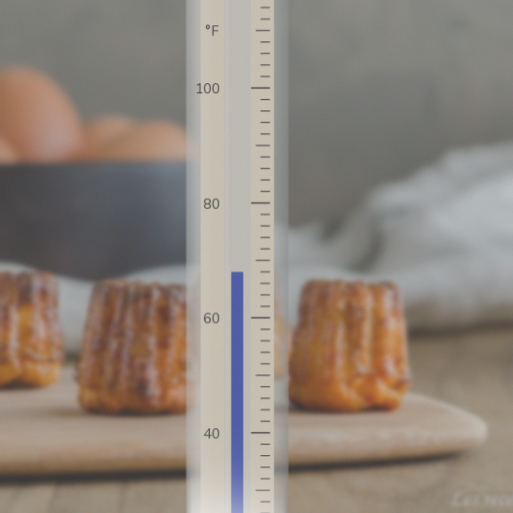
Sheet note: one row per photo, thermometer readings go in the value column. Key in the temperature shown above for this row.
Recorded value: 68 °F
